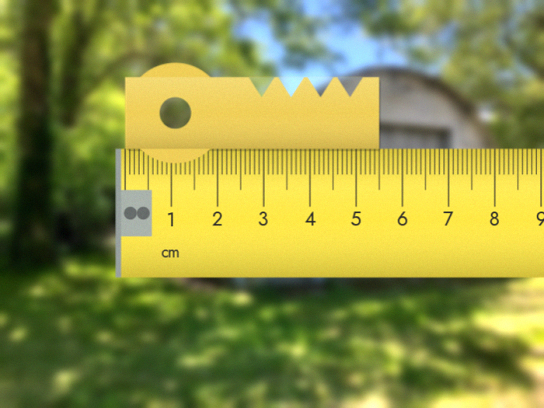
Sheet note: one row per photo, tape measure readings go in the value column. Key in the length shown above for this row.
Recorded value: 5.5 cm
